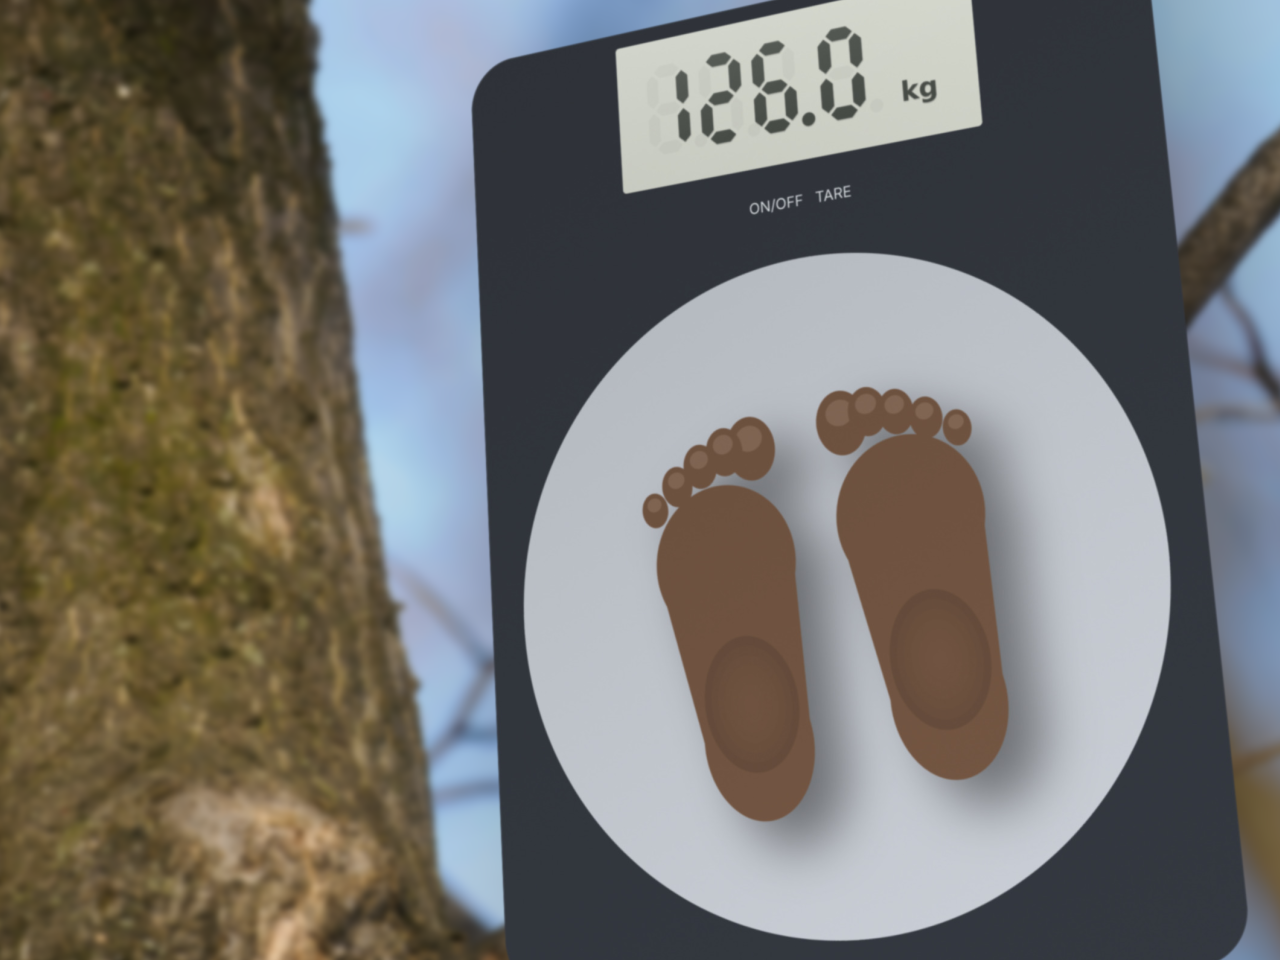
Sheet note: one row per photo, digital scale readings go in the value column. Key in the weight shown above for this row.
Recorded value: 126.0 kg
